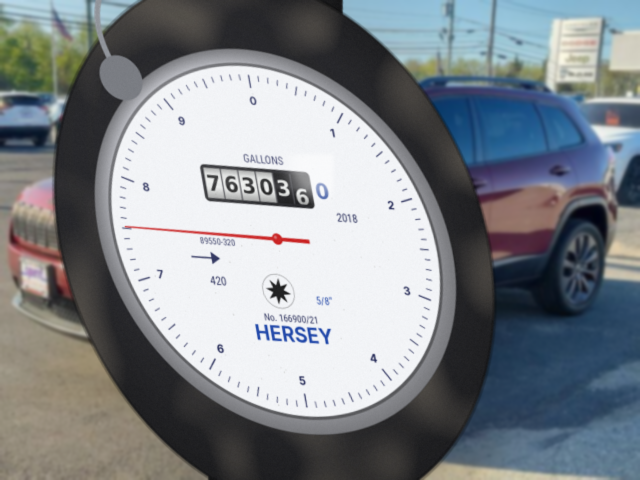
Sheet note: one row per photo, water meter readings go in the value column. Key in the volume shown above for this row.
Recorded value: 7630357.5 gal
